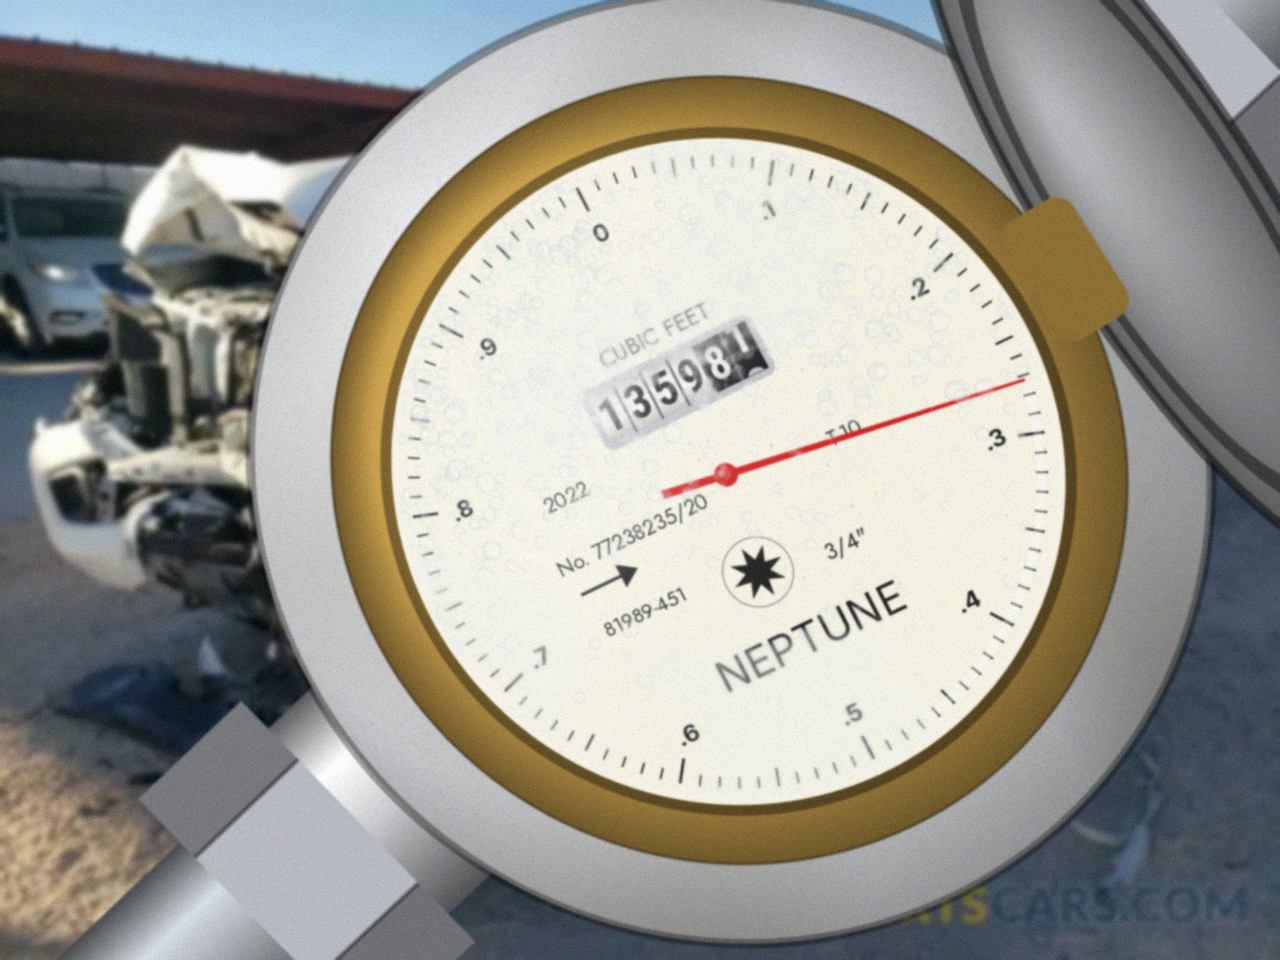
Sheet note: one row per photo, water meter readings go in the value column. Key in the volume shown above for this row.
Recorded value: 135981.27 ft³
